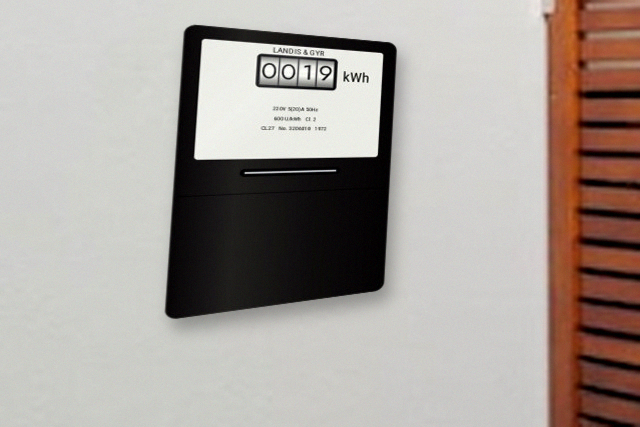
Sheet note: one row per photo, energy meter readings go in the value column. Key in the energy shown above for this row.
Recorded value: 19 kWh
